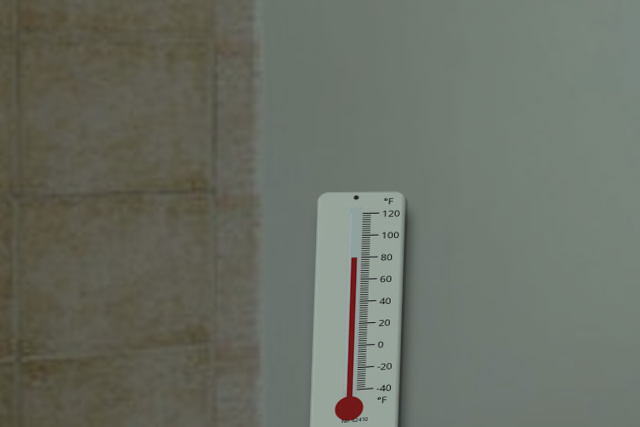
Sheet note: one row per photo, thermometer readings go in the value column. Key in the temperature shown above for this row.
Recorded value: 80 °F
